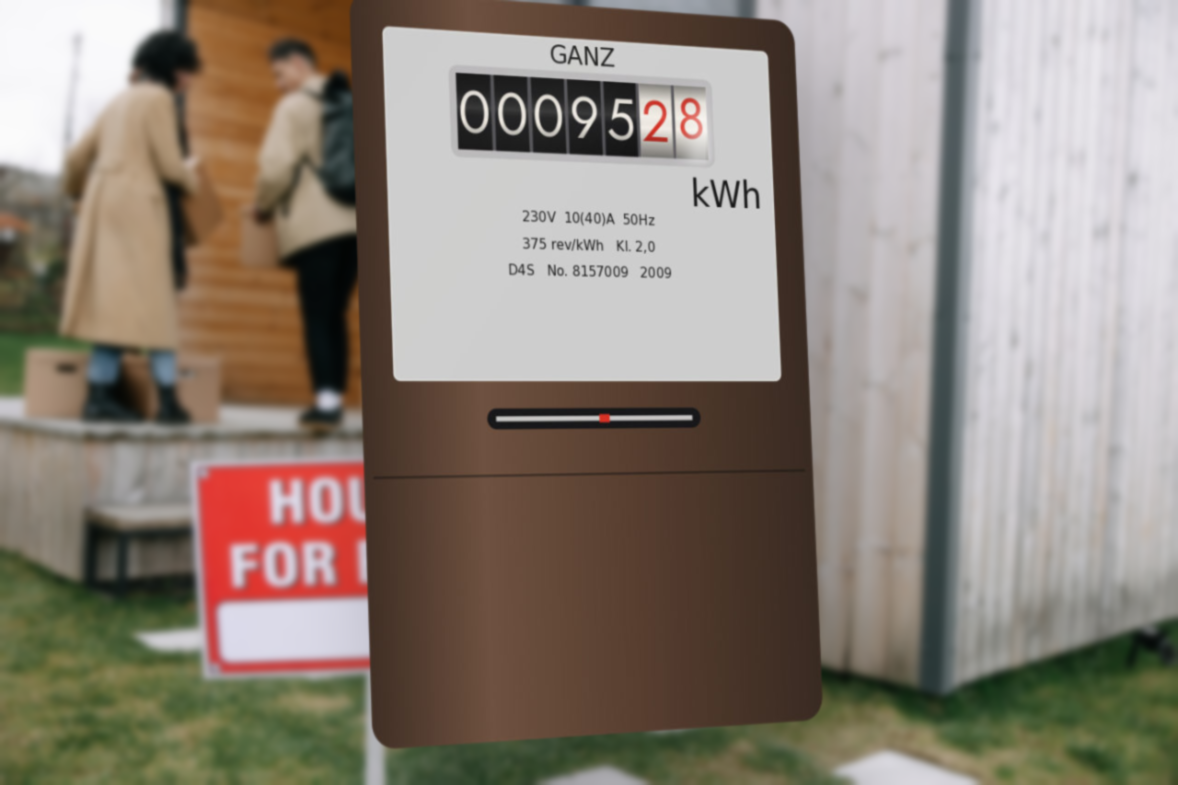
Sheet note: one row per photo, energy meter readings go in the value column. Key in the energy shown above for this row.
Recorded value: 95.28 kWh
